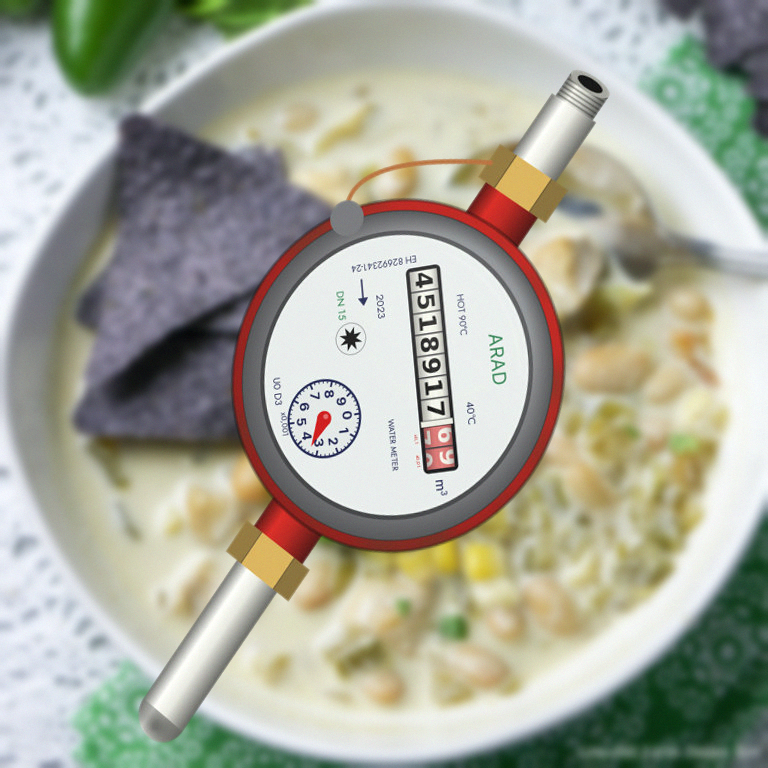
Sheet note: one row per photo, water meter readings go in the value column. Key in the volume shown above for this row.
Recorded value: 4518917.693 m³
